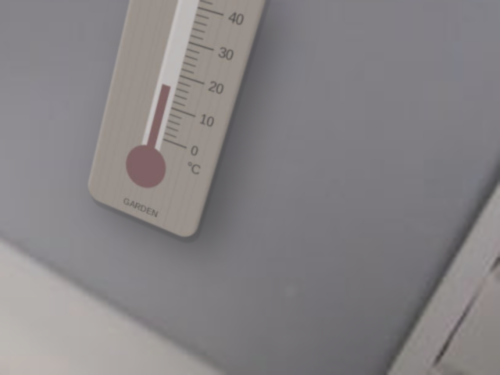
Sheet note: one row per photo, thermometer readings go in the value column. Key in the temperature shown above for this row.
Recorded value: 16 °C
